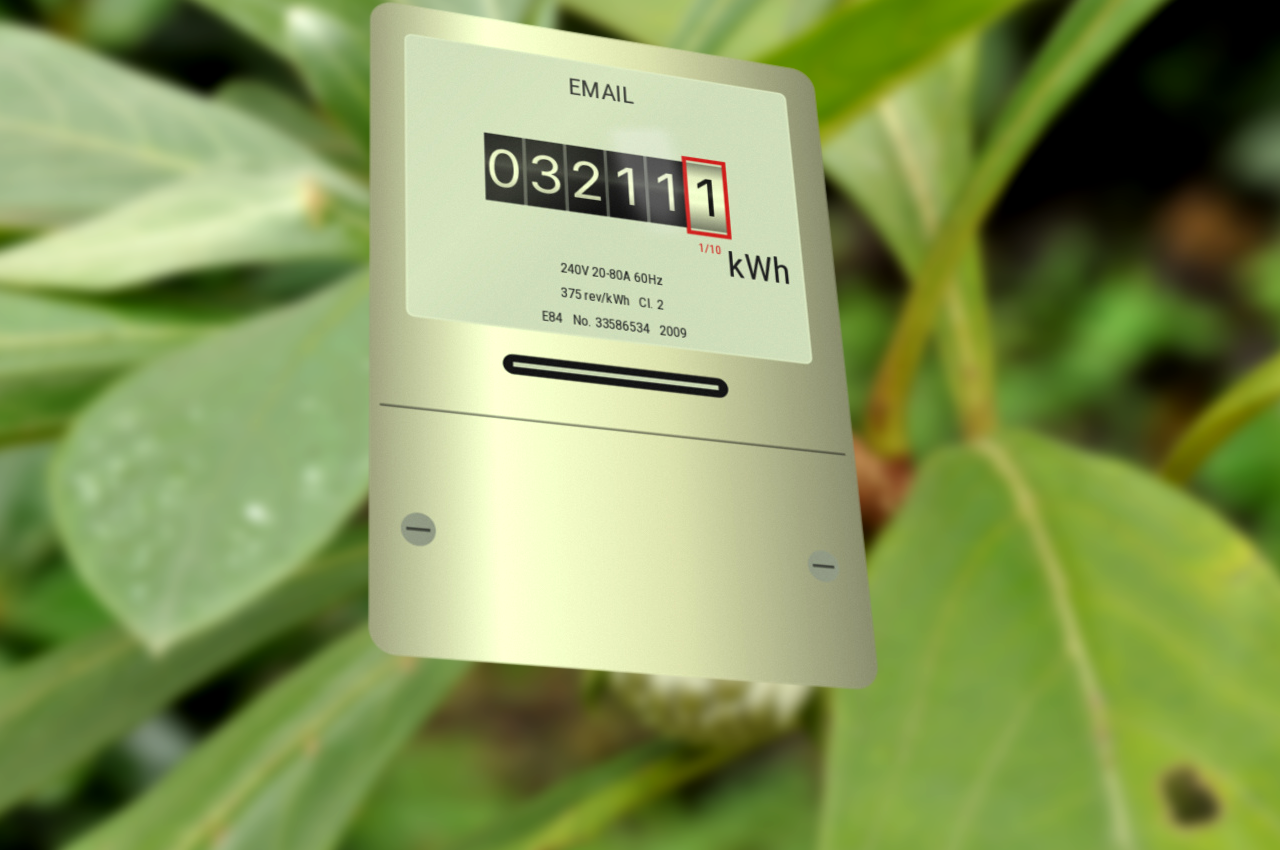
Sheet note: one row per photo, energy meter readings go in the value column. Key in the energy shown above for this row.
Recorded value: 3211.1 kWh
